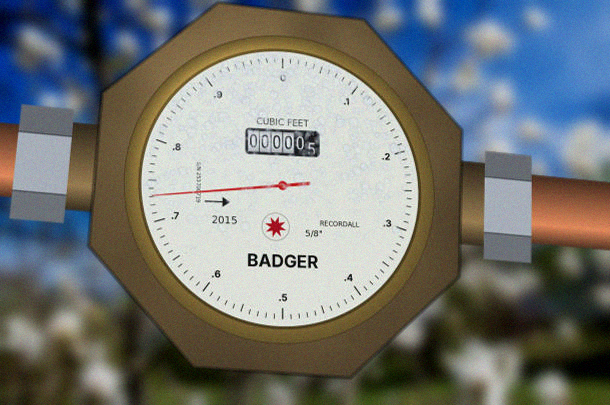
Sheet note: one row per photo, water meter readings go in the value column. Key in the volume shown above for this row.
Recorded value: 4.73 ft³
